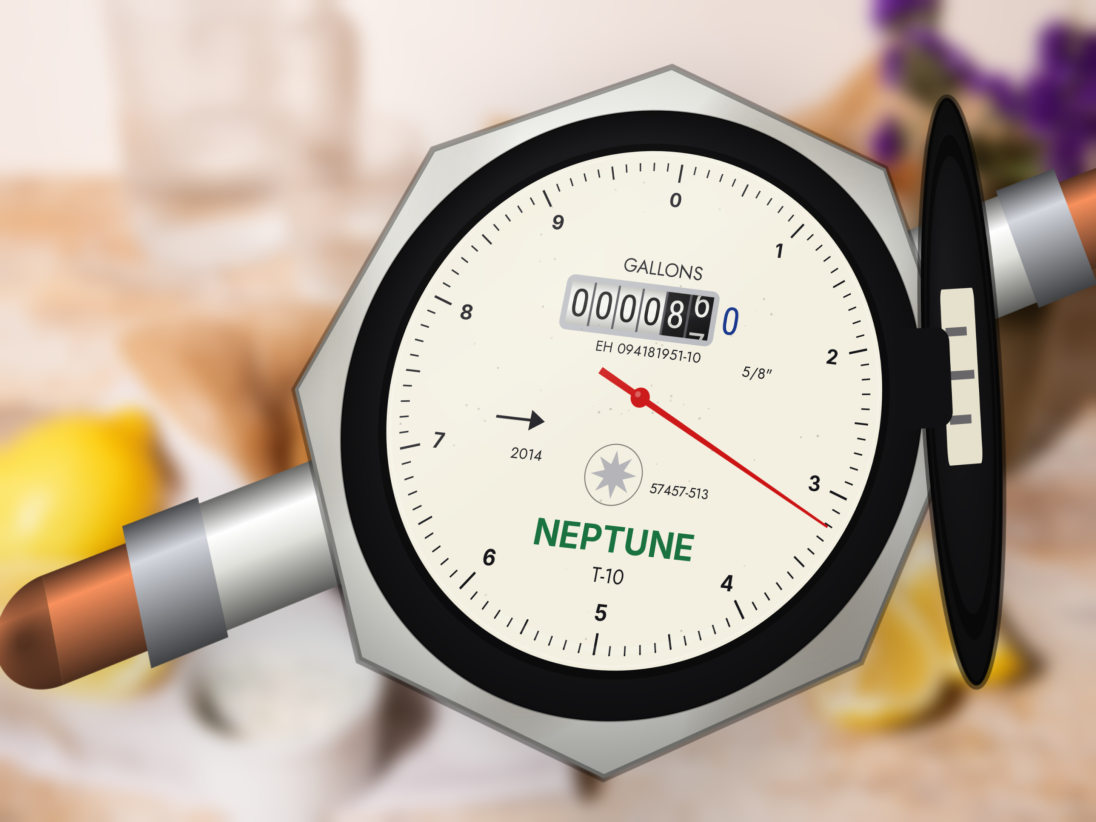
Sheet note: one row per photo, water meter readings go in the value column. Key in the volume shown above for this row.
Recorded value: 863.2 gal
